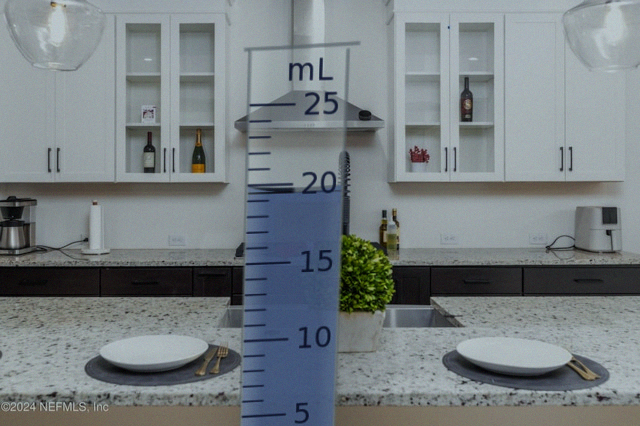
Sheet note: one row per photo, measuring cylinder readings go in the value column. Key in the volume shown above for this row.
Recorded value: 19.5 mL
